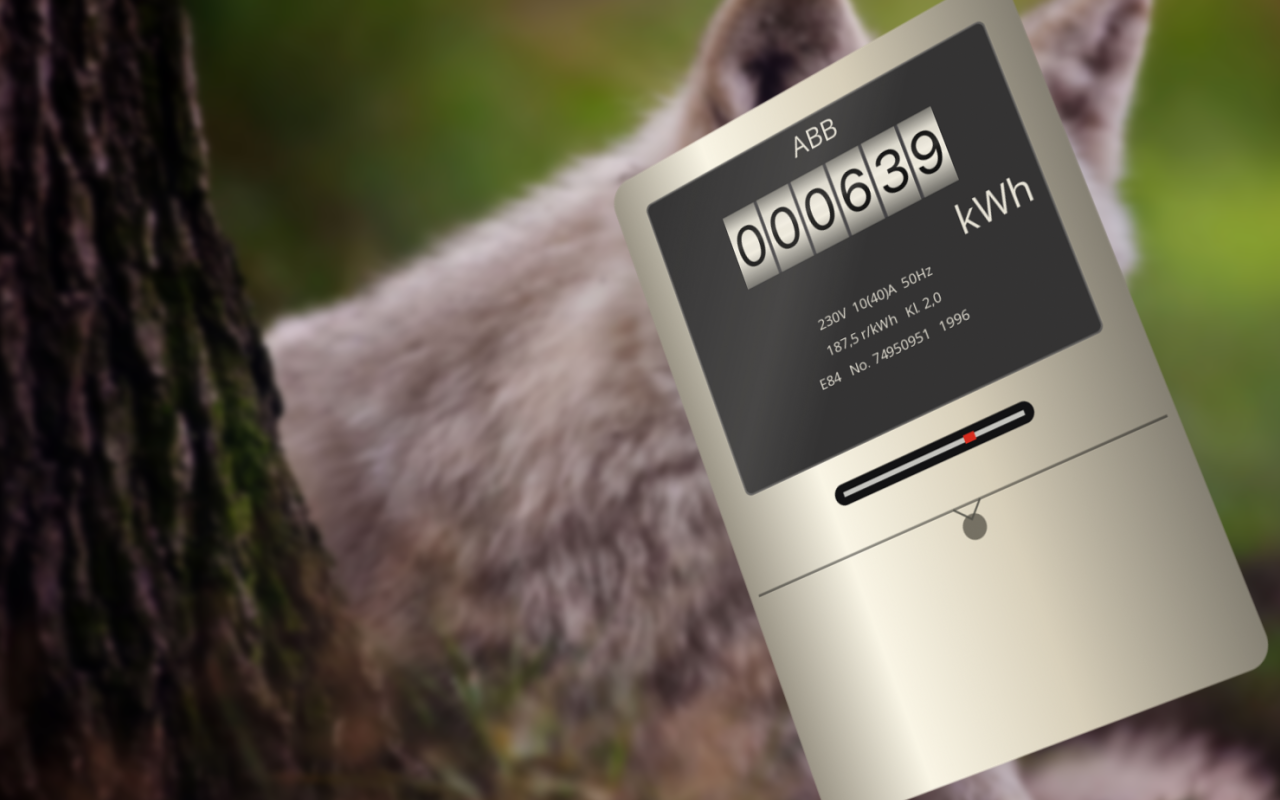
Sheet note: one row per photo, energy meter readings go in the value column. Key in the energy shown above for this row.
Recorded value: 639 kWh
